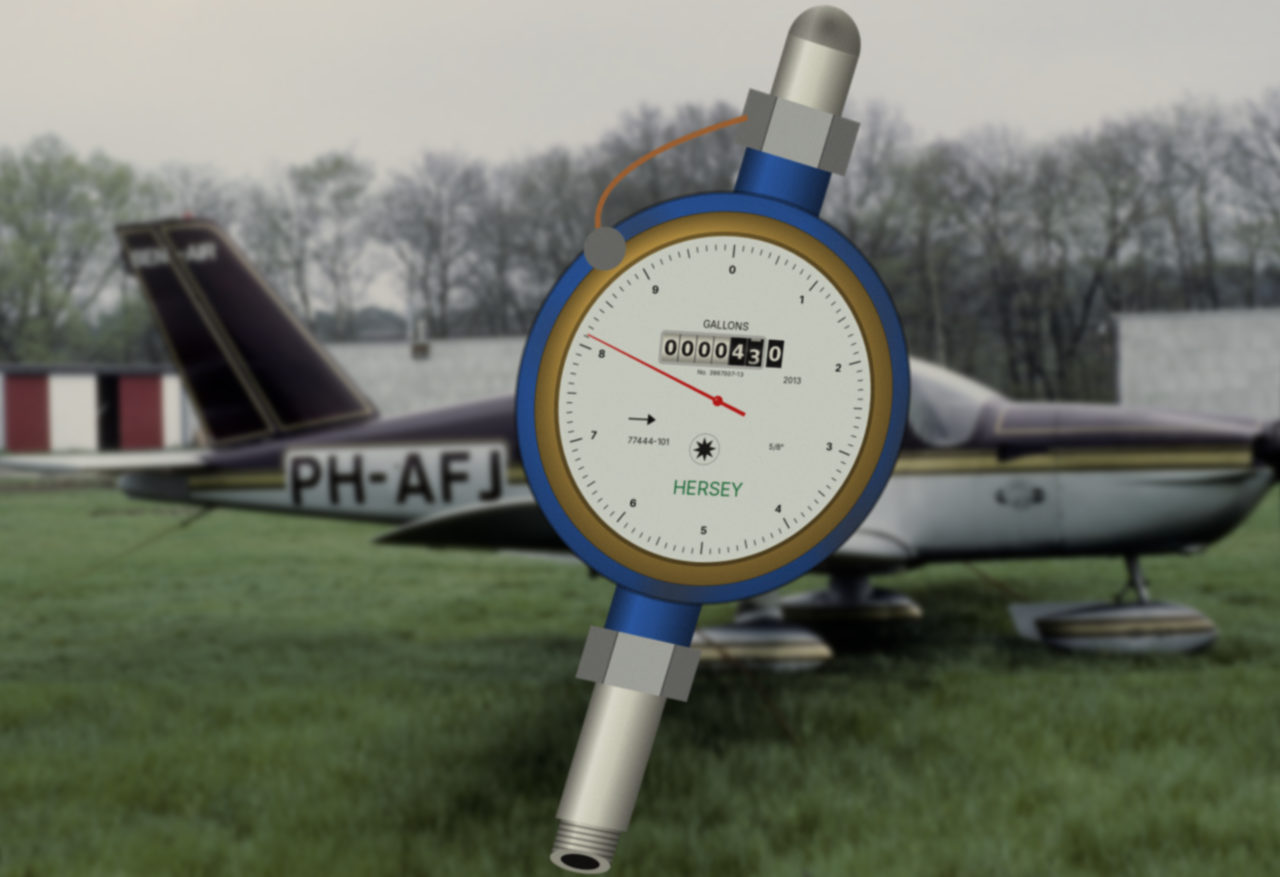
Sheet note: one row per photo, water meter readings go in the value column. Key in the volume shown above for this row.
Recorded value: 428.1 gal
